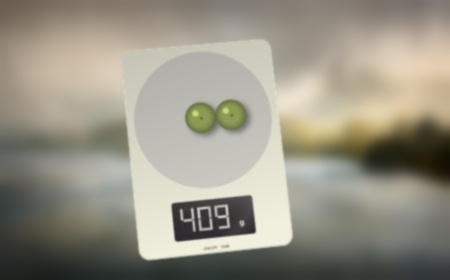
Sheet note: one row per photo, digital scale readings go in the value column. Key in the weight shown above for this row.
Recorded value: 409 g
